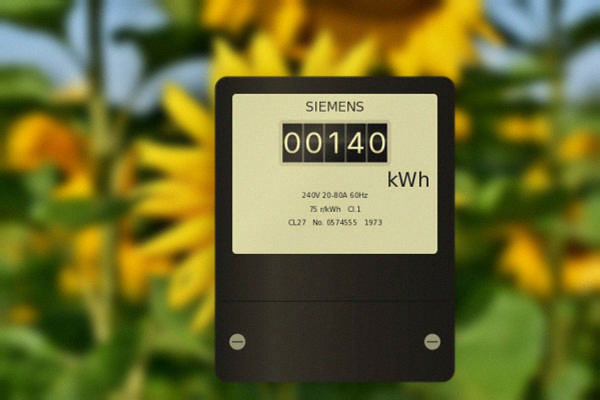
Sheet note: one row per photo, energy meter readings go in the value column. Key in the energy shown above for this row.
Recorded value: 140 kWh
